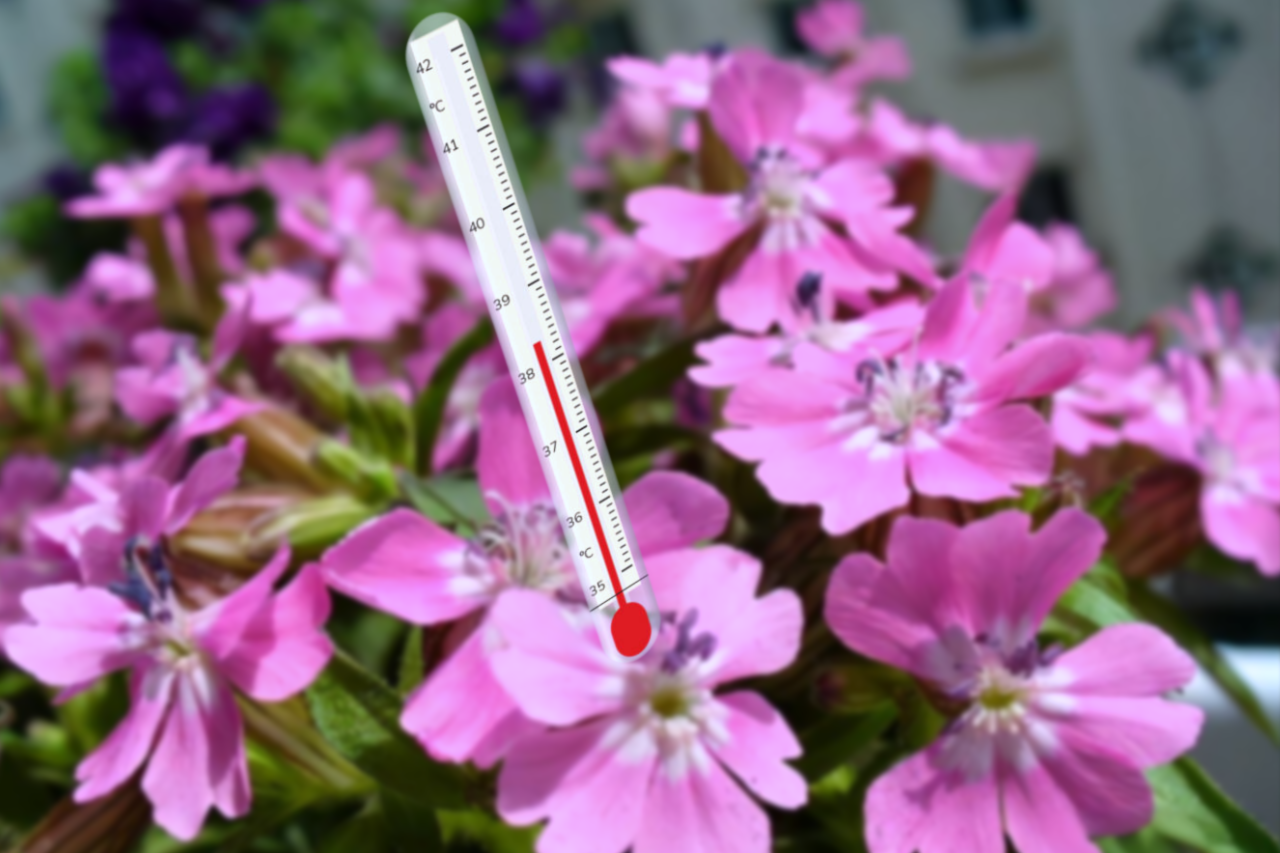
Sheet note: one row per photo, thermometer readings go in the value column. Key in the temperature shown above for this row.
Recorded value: 38.3 °C
